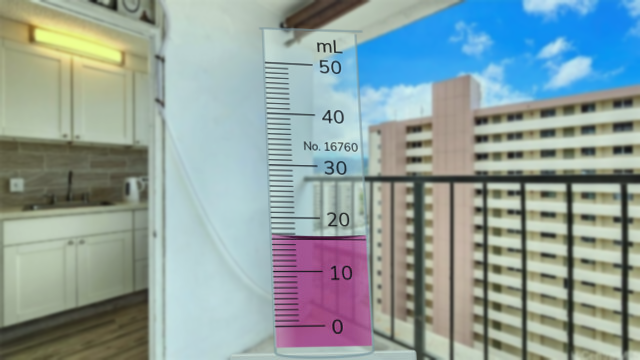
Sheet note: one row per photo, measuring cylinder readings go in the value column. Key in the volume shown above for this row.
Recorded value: 16 mL
